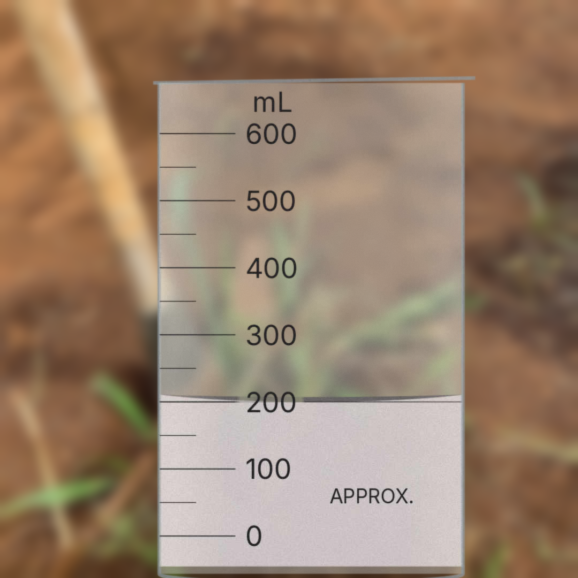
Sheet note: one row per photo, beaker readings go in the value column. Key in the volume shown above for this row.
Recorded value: 200 mL
